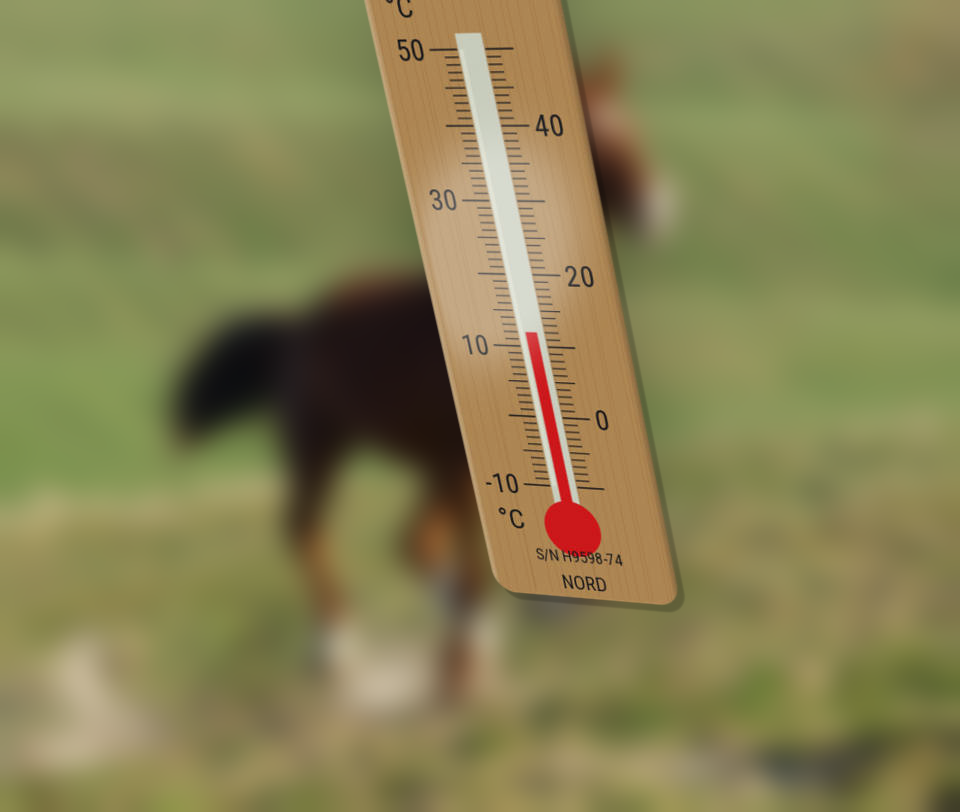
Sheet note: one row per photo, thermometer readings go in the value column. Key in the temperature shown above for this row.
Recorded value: 12 °C
